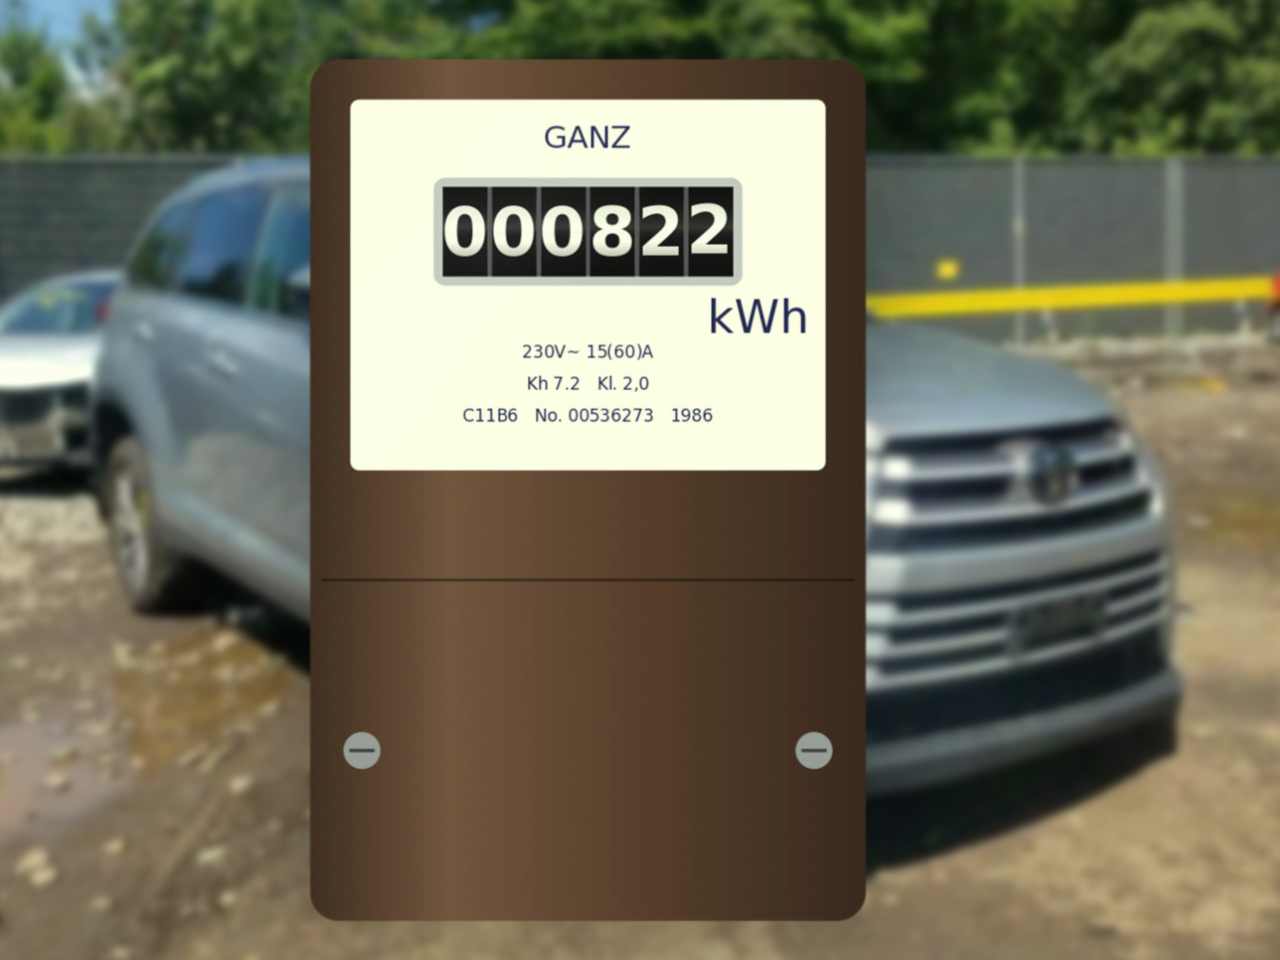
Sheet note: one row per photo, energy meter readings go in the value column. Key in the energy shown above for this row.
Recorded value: 822 kWh
